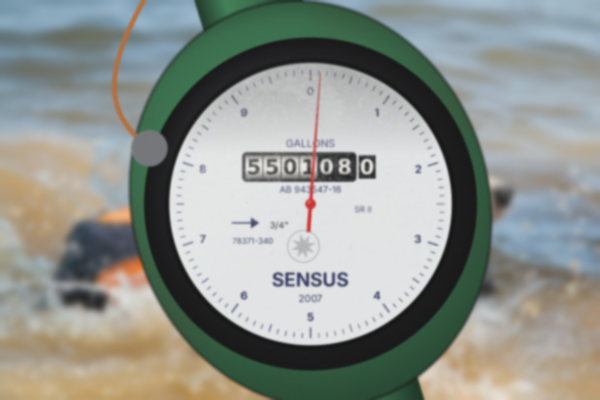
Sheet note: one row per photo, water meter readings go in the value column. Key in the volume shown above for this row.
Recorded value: 5501080.1 gal
